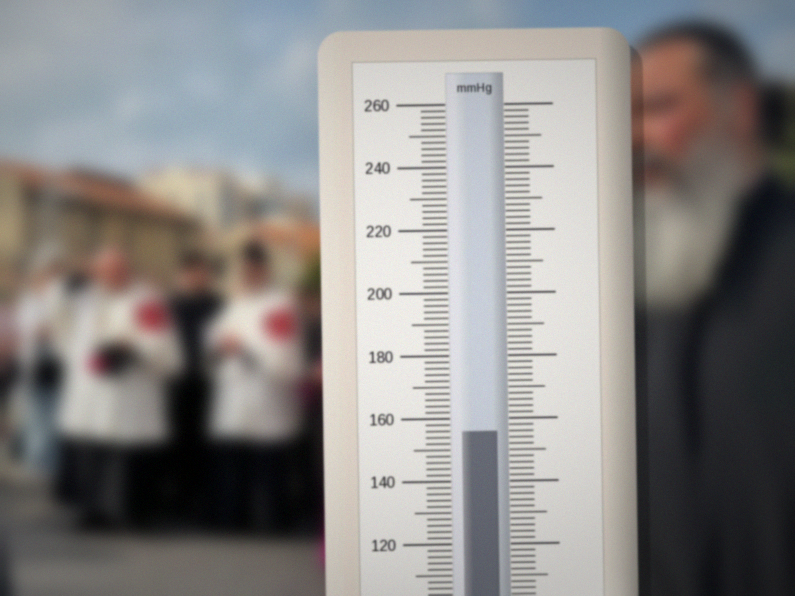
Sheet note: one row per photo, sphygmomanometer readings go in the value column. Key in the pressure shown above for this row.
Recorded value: 156 mmHg
